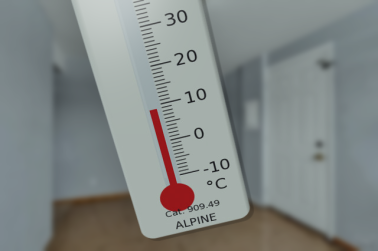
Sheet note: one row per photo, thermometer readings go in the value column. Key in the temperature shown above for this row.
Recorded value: 9 °C
